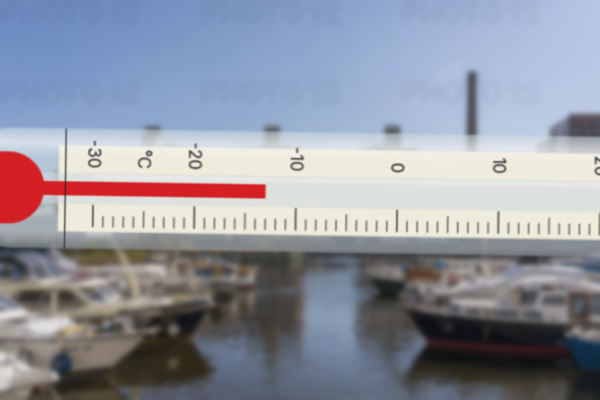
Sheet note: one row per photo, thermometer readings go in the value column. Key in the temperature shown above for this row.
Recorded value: -13 °C
